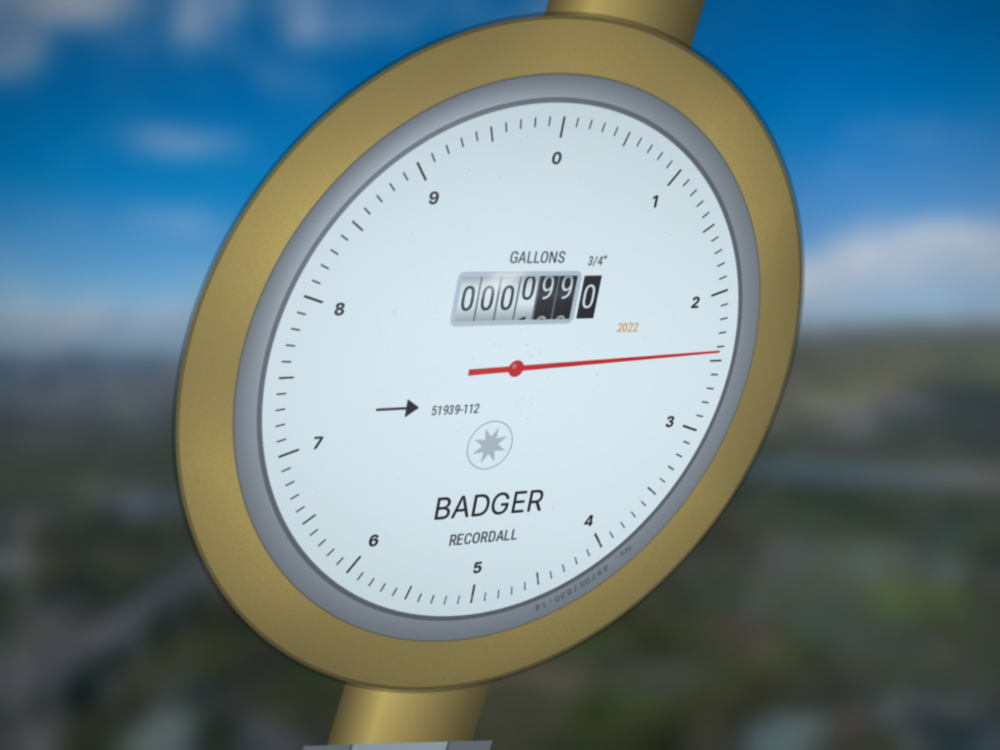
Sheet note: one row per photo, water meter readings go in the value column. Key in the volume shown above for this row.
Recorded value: 992.4 gal
